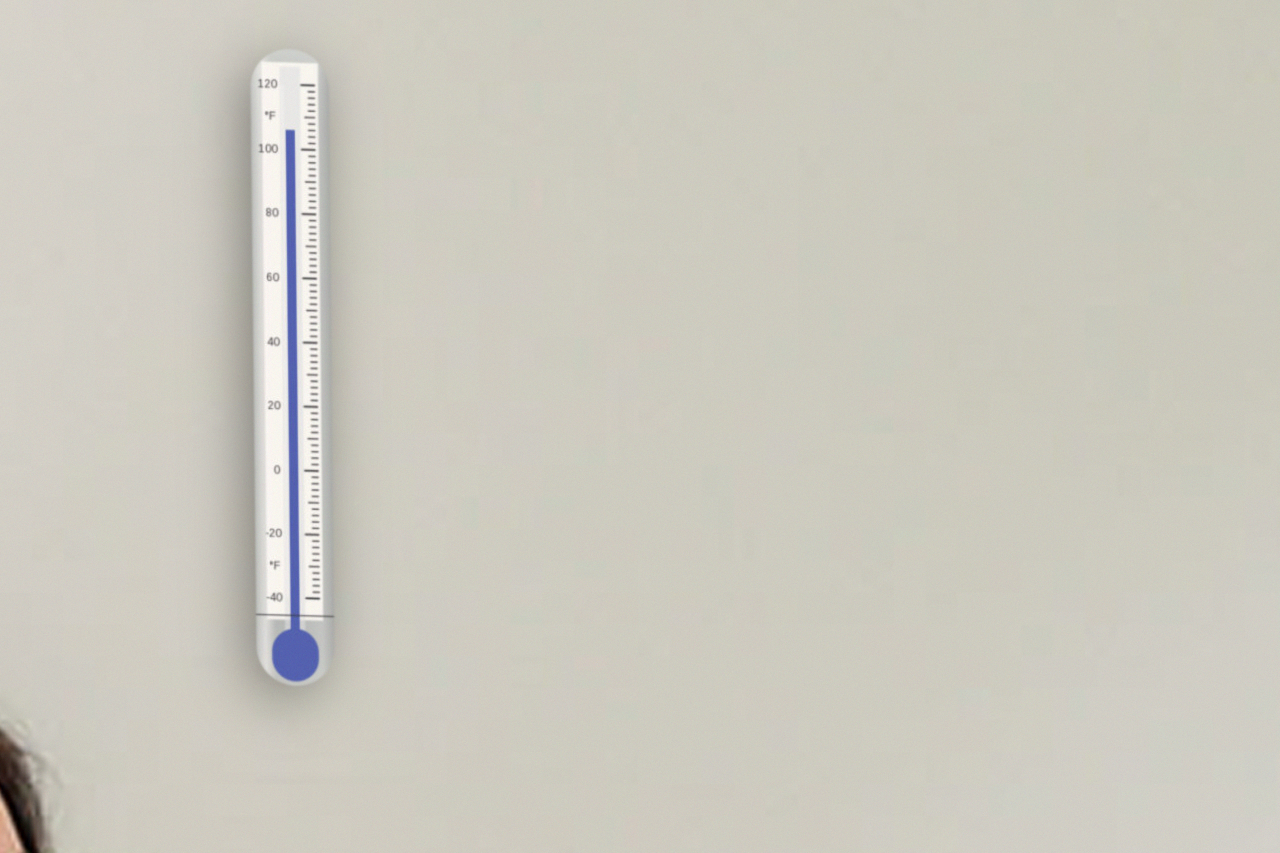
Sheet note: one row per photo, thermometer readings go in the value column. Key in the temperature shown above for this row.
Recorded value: 106 °F
